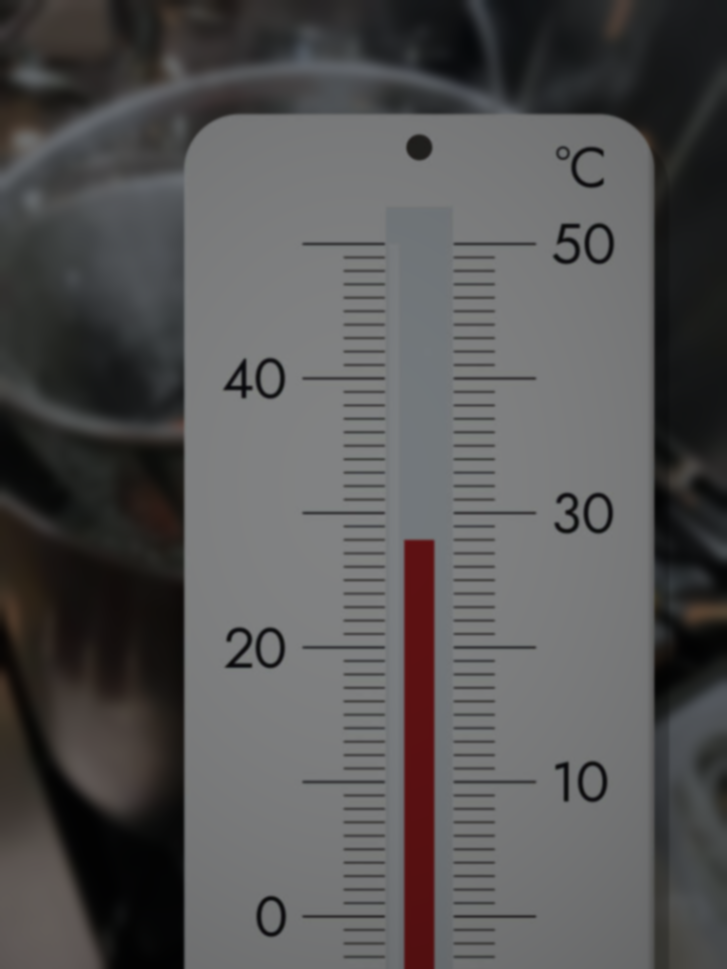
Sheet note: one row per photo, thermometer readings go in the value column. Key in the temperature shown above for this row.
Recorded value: 28 °C
